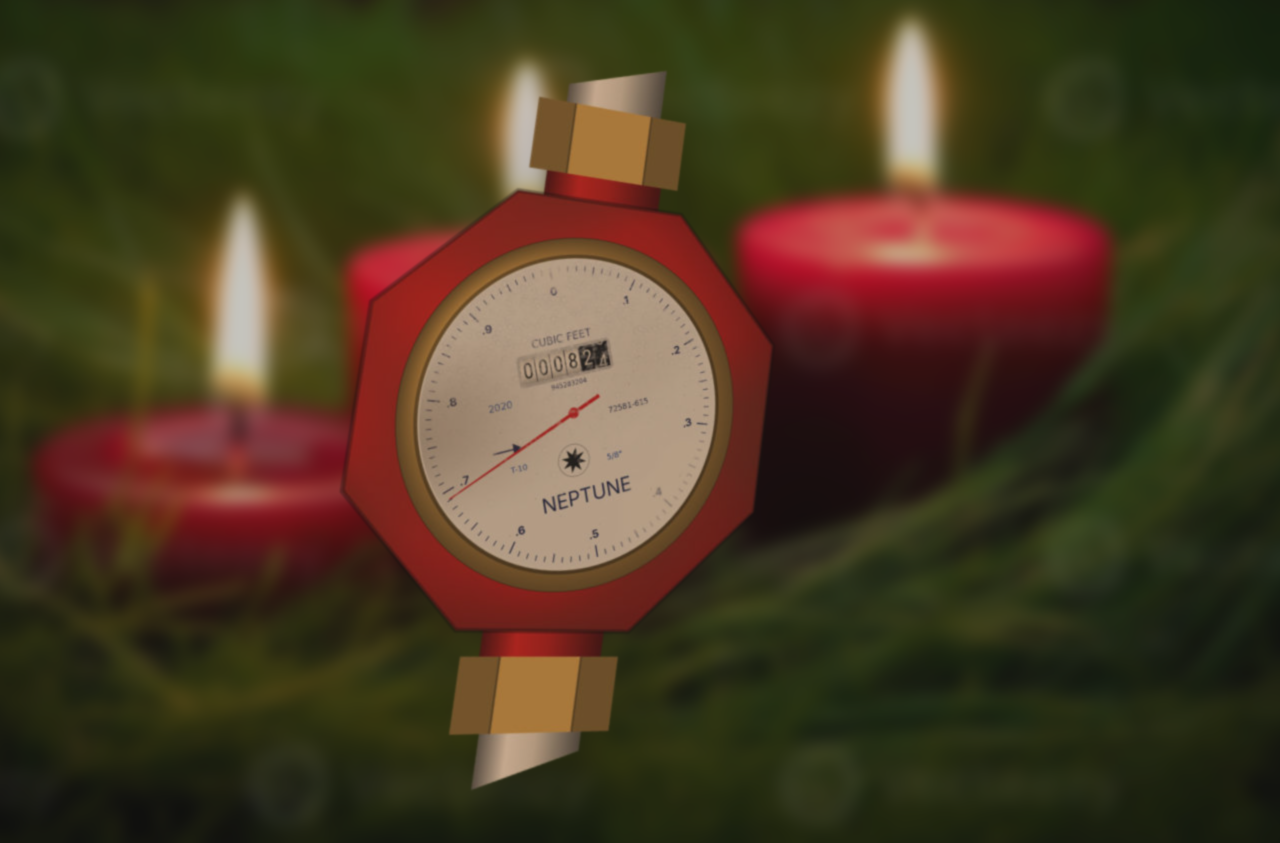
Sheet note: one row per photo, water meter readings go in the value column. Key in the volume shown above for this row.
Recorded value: 823.69 ft³
